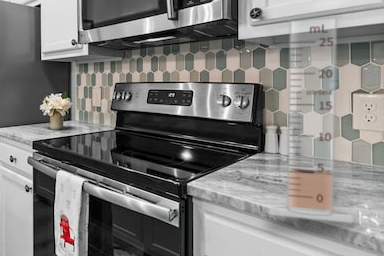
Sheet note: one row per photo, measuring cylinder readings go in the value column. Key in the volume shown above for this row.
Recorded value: 4 mL
